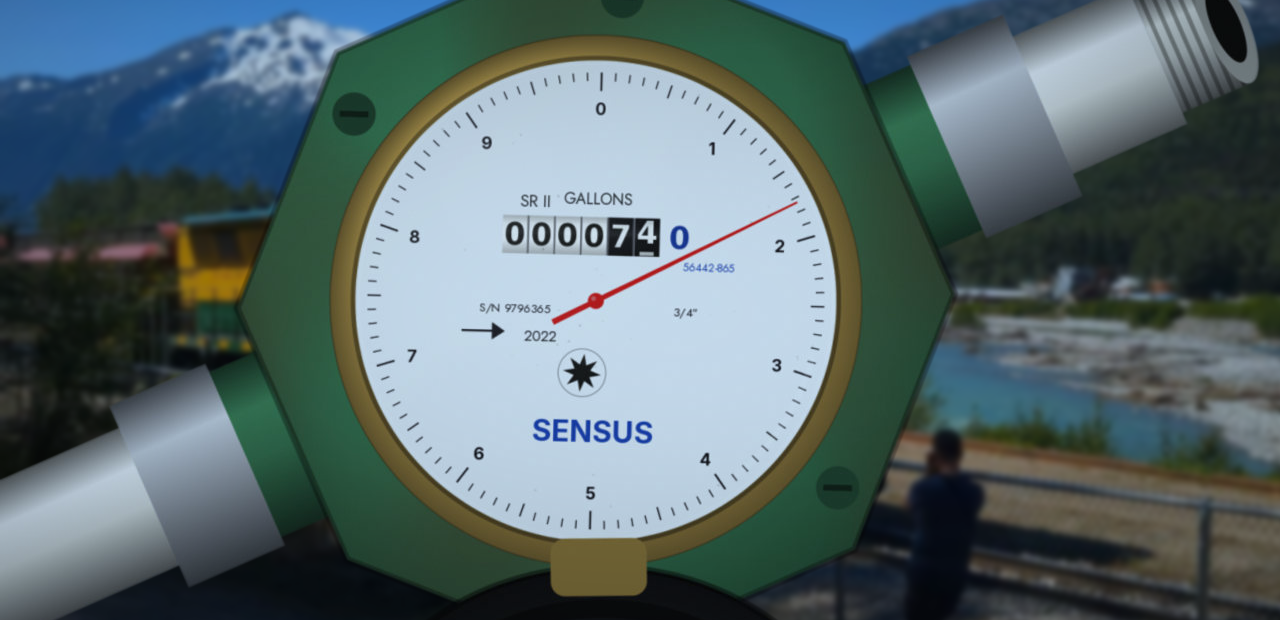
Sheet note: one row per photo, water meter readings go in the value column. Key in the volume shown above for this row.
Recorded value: 741.7 gal
